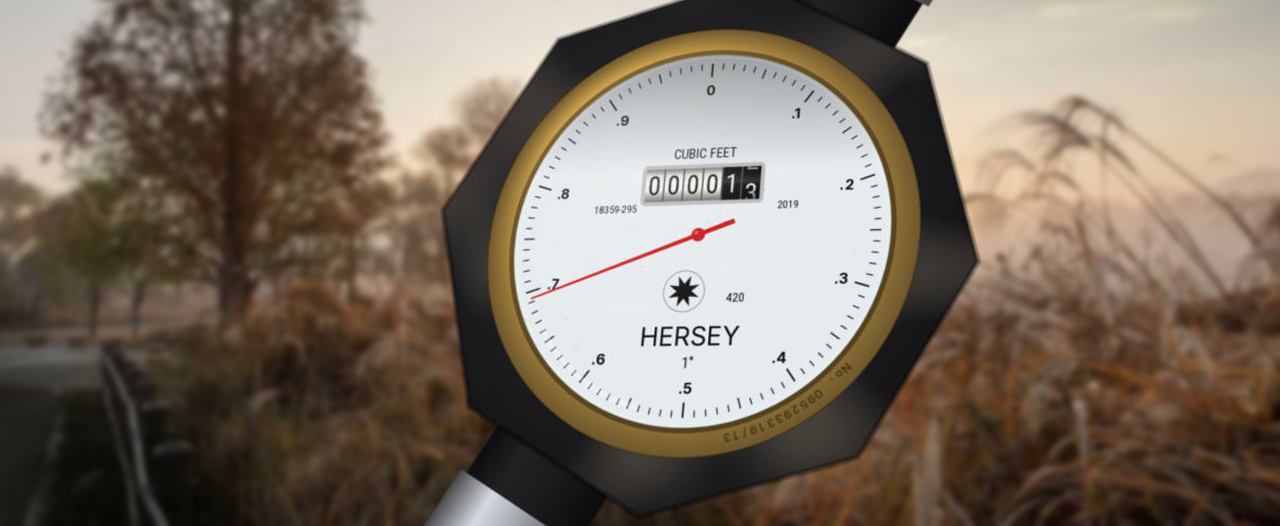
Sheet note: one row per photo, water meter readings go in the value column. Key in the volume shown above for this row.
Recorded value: 12.69 ft³
